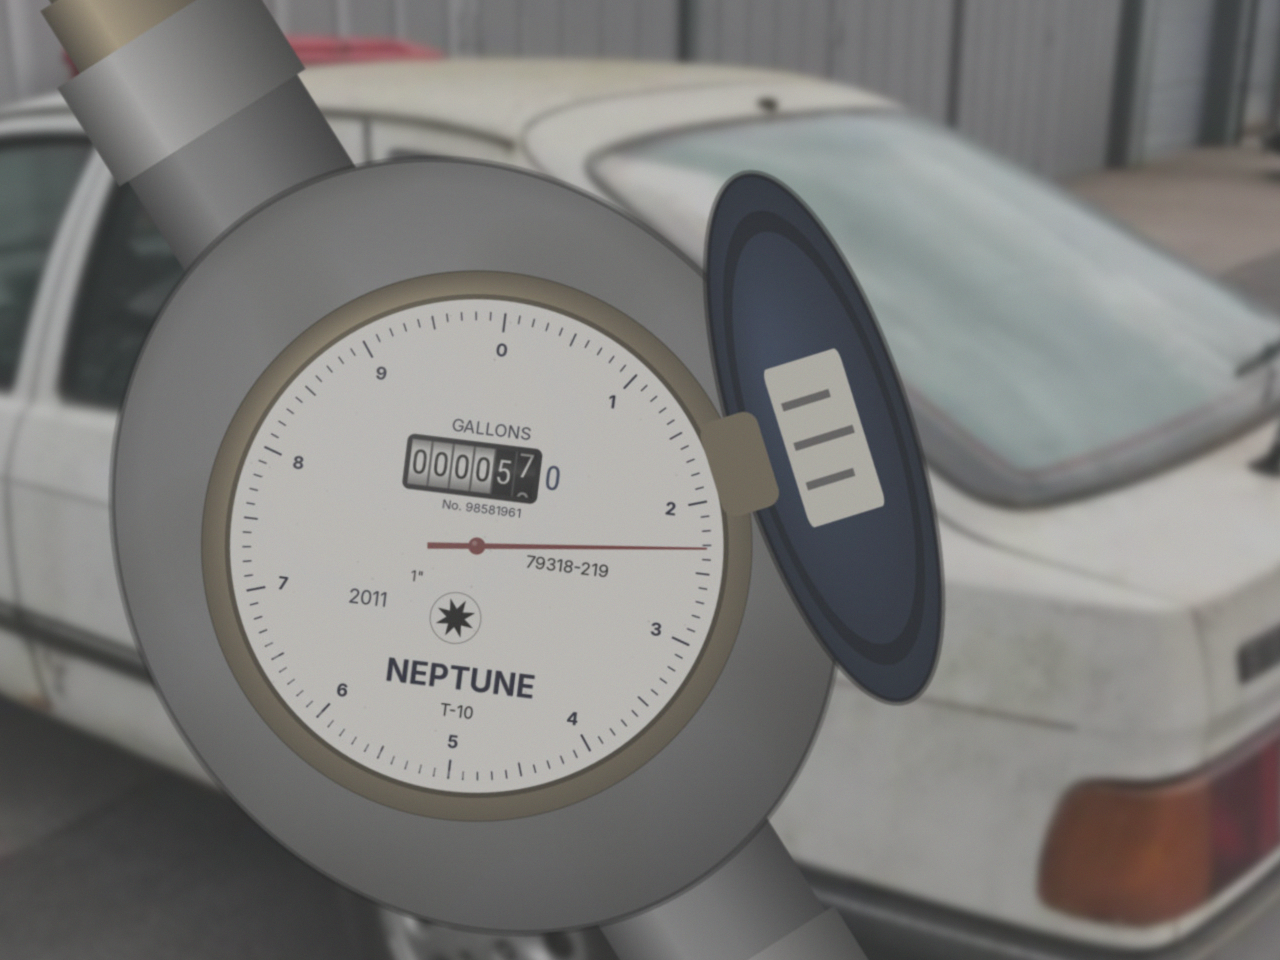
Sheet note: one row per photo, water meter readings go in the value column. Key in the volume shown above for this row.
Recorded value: 572.3 gal
